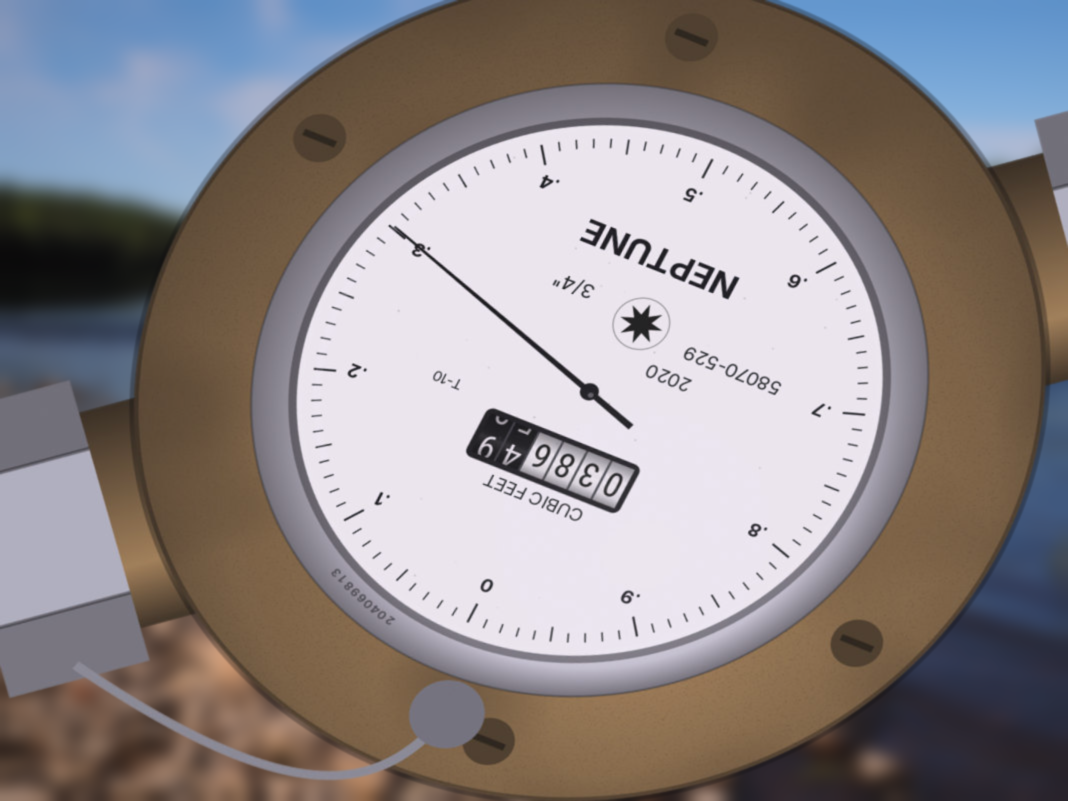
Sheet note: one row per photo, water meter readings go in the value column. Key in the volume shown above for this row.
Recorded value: 38649.30 ft³
